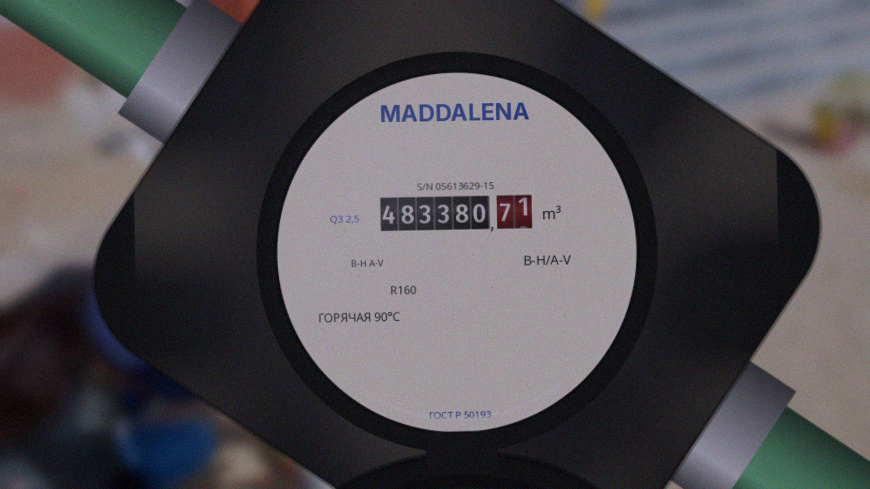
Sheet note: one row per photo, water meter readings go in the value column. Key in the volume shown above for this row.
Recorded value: 483380.71 m³
